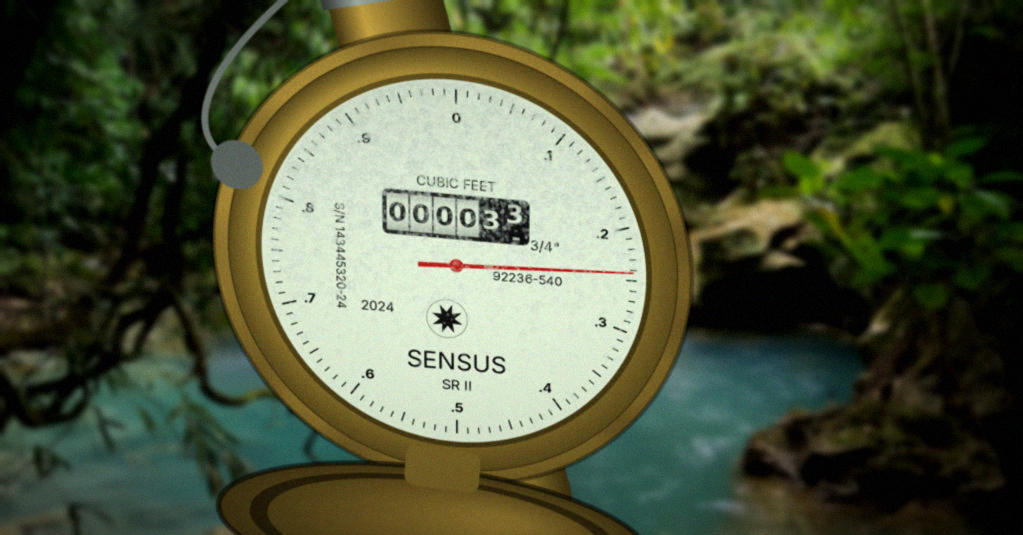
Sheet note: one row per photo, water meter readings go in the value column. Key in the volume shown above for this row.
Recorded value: 33.24 ft³
